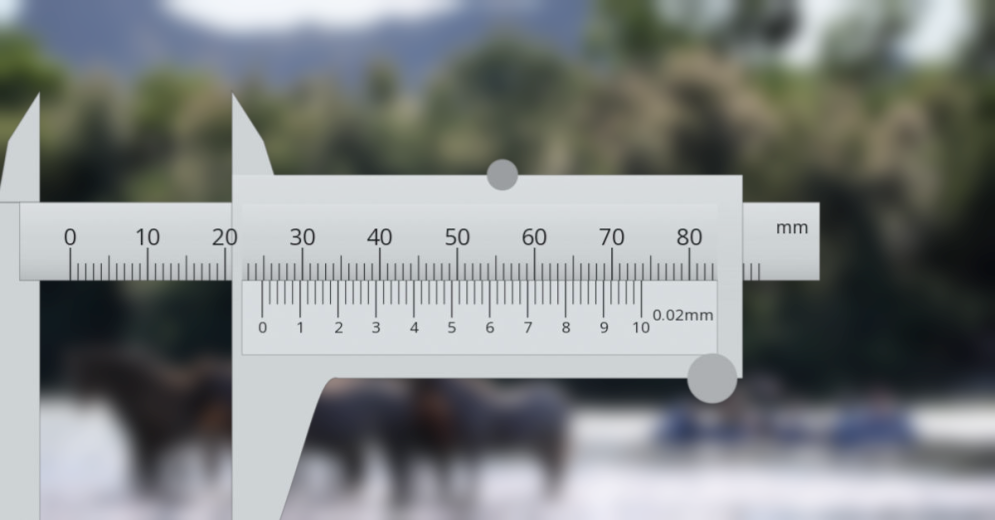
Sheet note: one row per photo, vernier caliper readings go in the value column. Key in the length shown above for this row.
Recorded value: 24.8 mm
